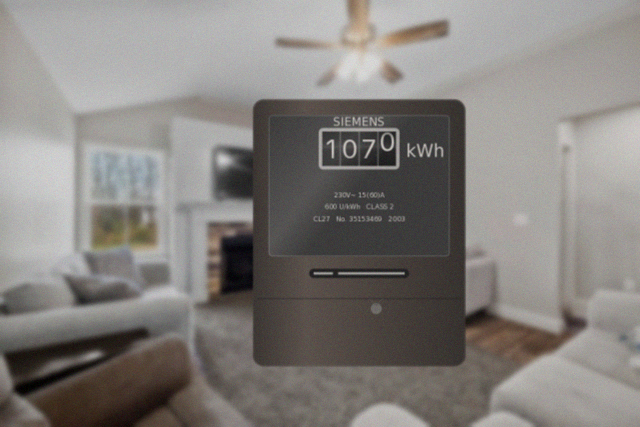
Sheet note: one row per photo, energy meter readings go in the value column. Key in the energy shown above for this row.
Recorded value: 1070 kWh
